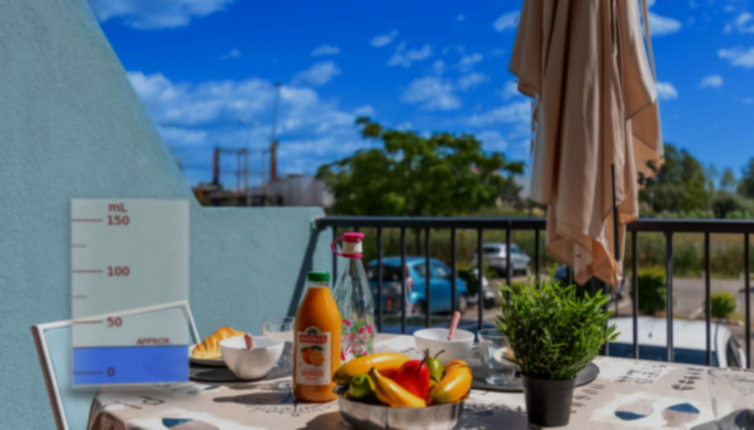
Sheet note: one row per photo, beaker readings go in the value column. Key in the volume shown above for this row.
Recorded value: 25 mL
